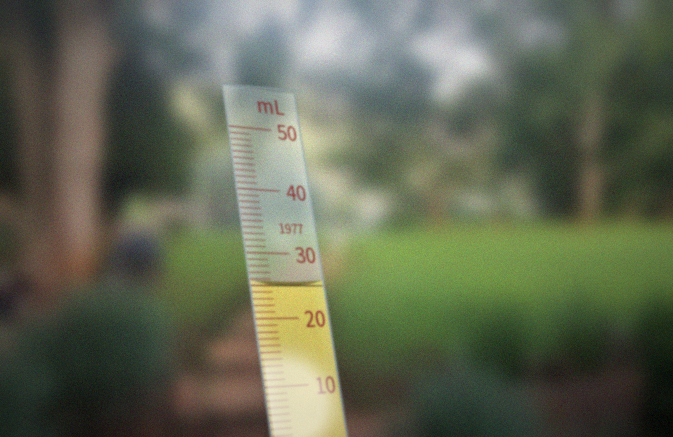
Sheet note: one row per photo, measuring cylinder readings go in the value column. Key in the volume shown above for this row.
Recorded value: 25 mL
